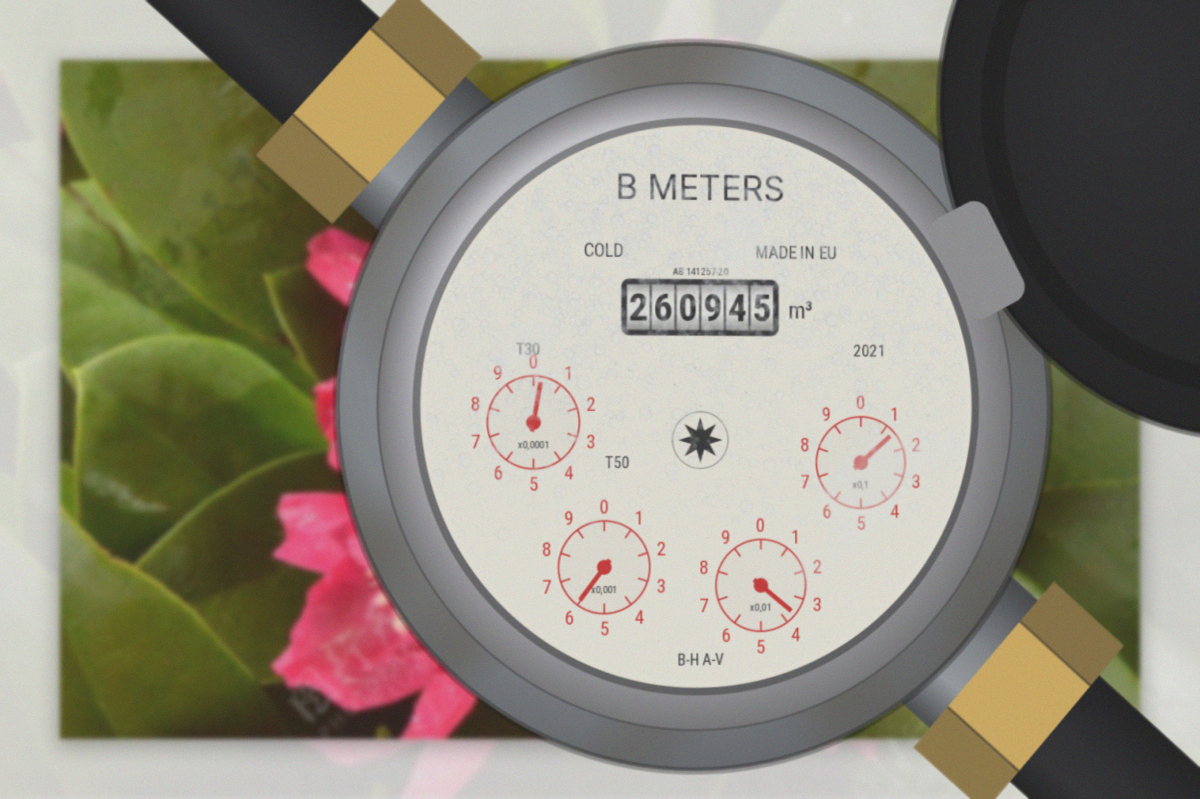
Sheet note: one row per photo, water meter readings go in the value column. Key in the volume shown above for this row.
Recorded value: 260945.1360 m³
